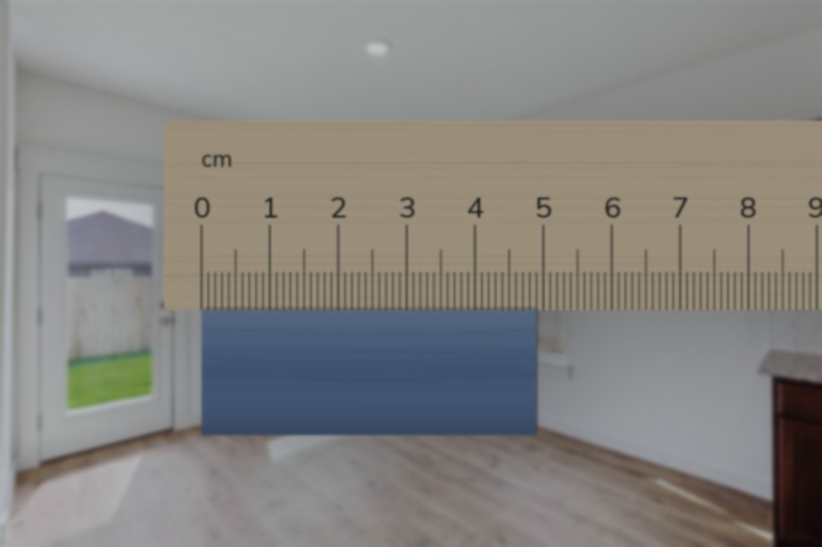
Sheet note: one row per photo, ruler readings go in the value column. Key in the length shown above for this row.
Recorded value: 4.9 cm
